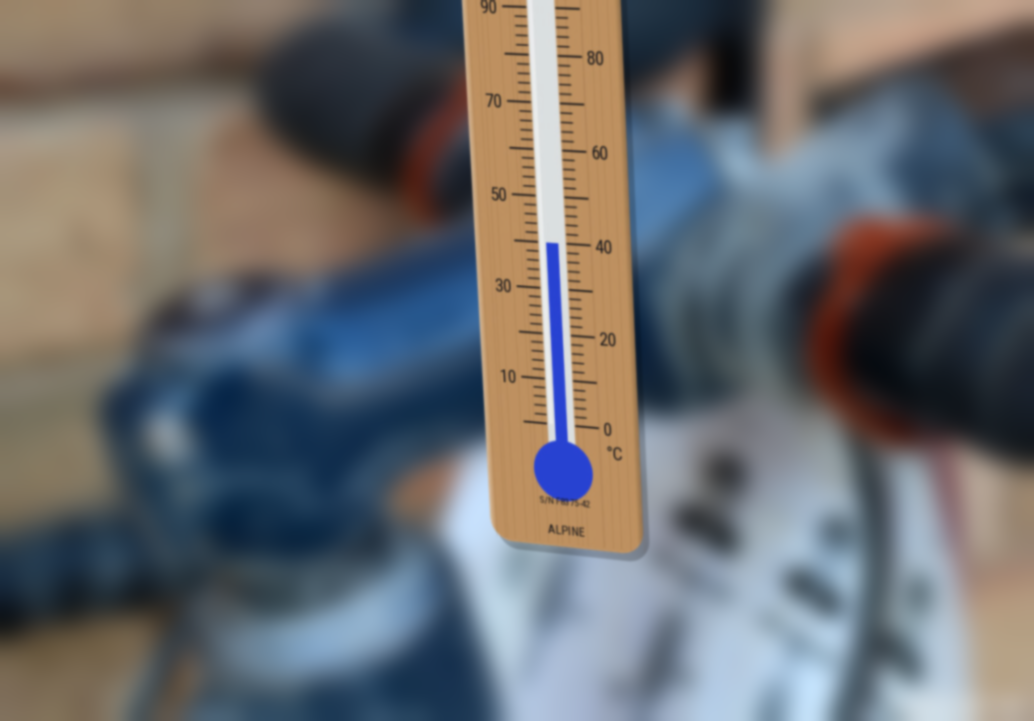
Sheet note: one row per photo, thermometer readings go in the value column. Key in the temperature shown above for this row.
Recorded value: 40 °C
